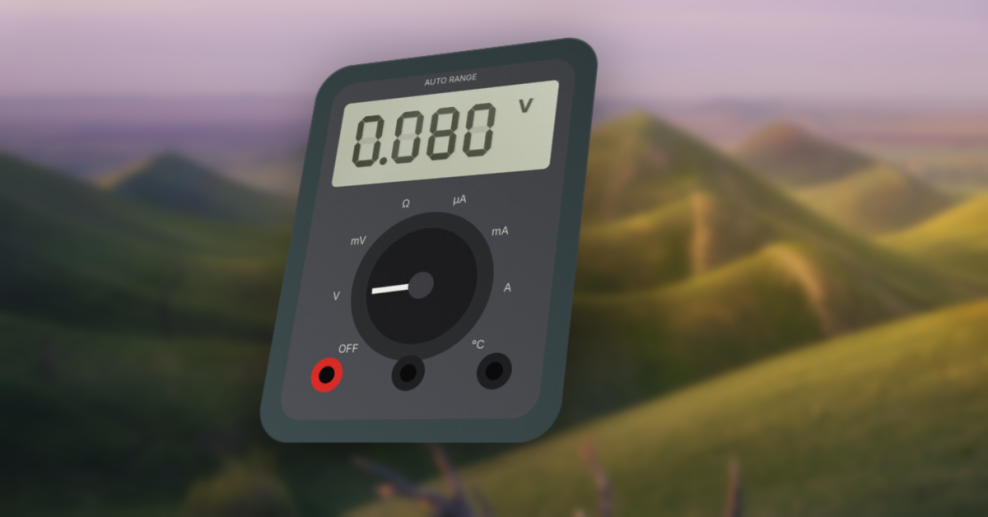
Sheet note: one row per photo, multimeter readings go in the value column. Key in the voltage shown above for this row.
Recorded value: 0.080 V
